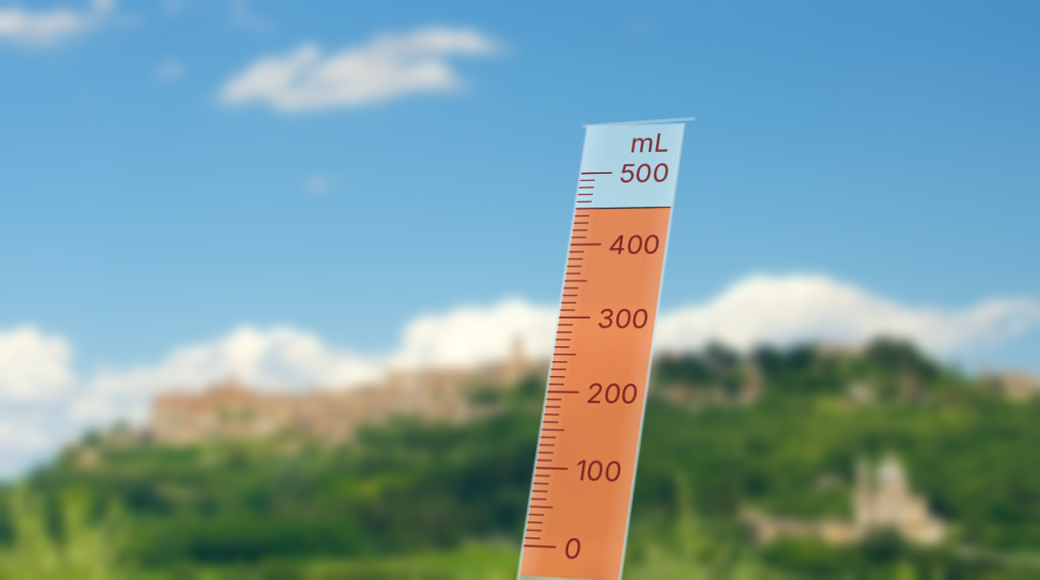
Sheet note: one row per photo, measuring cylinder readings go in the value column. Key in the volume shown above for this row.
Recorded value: 450 mL
